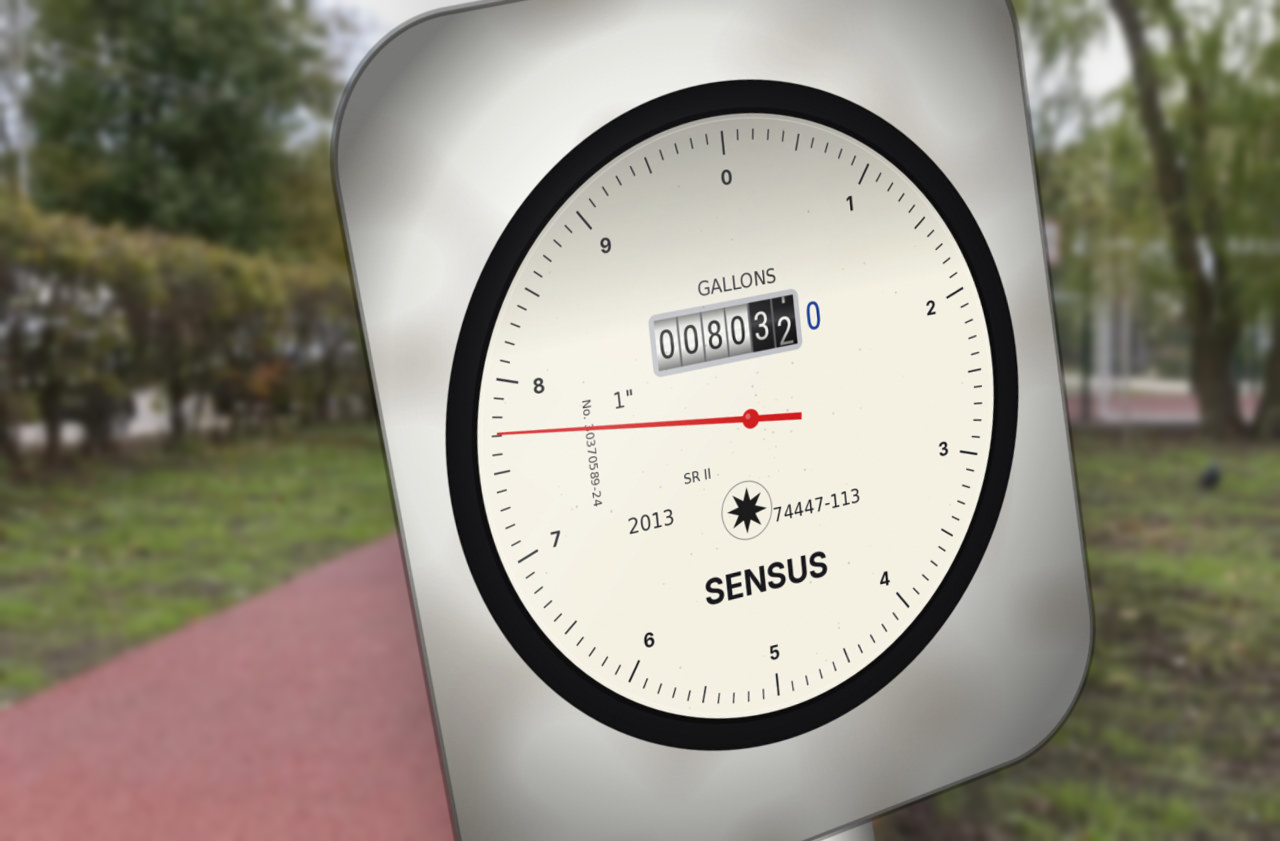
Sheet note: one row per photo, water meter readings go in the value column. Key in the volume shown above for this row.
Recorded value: 80317.7 gal
